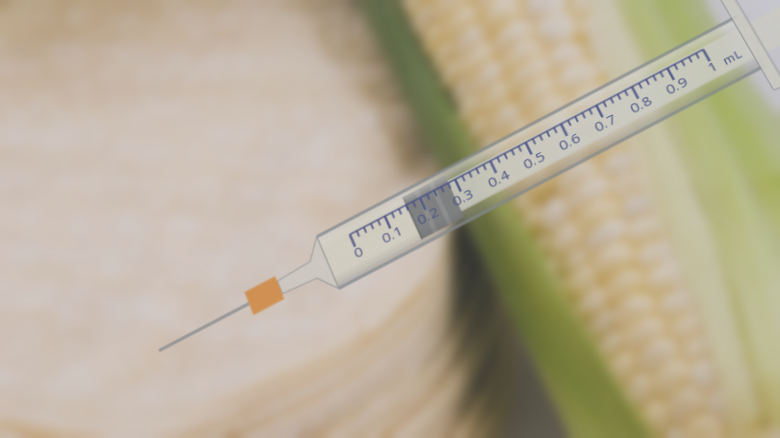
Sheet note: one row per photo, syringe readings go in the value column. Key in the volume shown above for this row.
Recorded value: 0.16 mL
